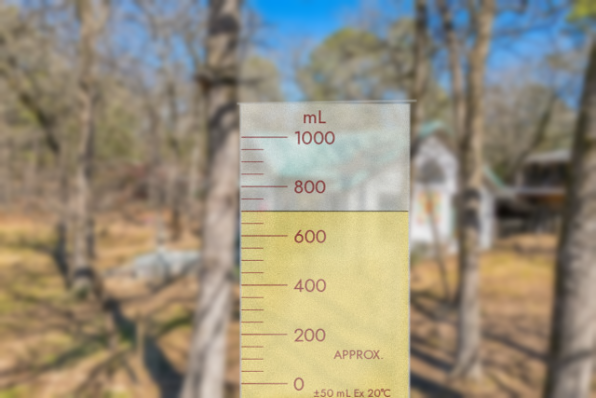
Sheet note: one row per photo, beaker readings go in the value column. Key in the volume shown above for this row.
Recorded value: 700 mL
